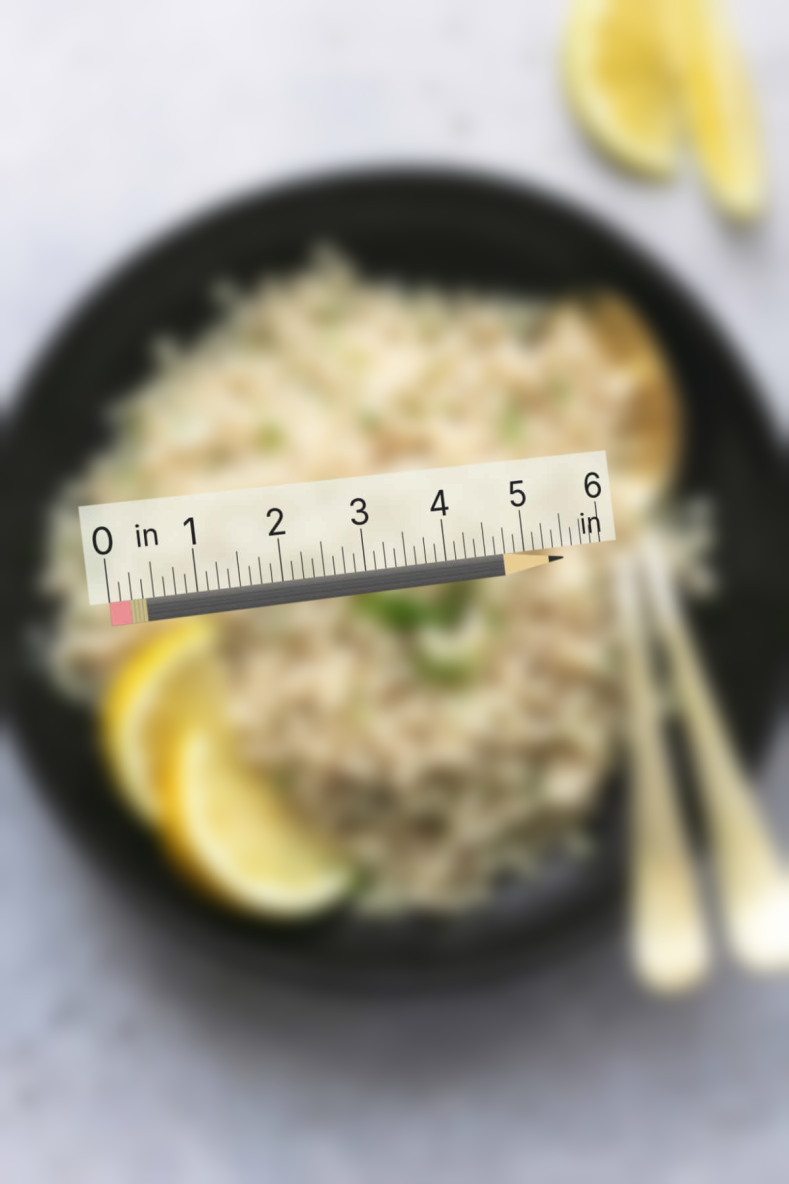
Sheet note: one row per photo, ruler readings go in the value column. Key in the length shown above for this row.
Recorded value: 5.5 in
